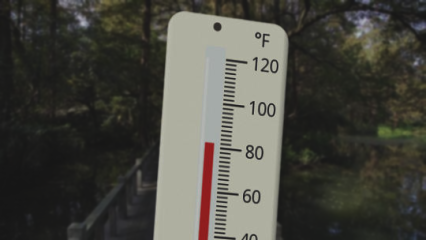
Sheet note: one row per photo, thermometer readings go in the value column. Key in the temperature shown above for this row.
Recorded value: 82 °F
